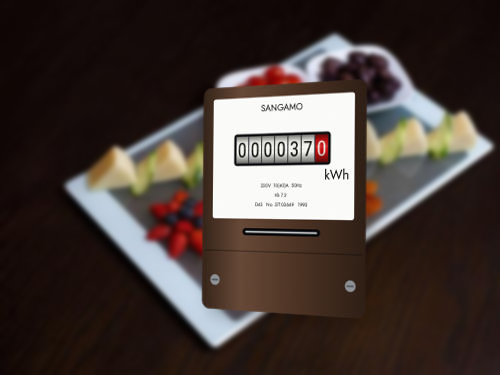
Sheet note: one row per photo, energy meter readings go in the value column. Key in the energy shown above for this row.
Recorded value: 37.0 kWh
